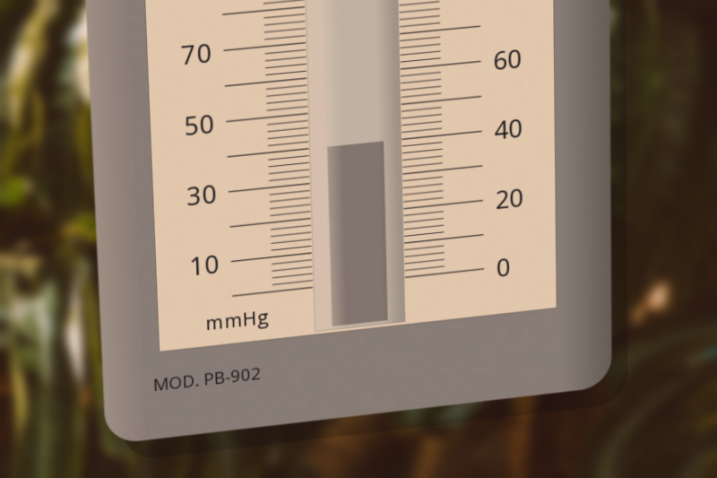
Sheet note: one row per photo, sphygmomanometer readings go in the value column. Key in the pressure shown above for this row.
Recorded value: 40 mmHg
